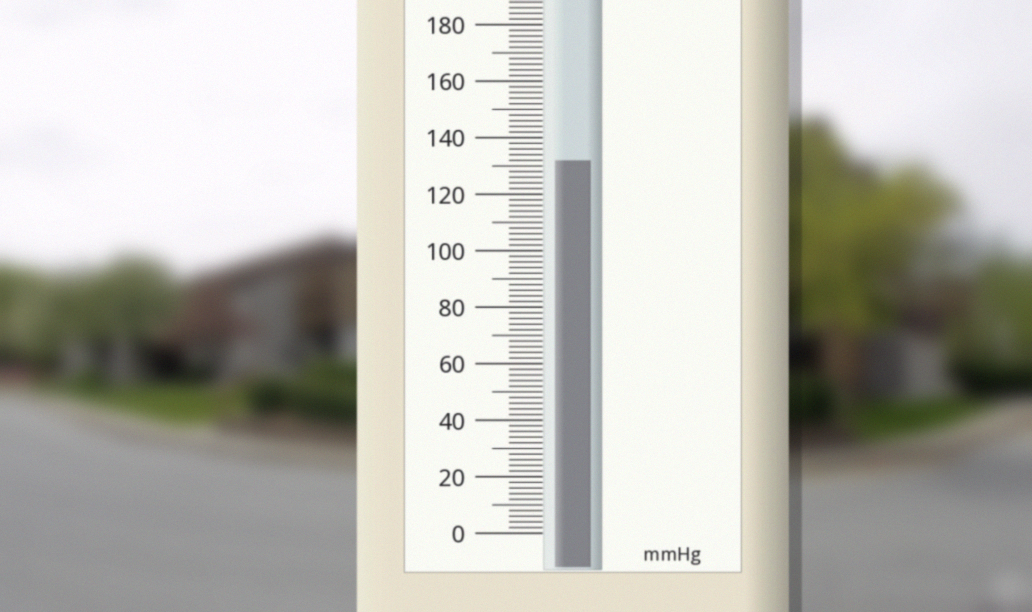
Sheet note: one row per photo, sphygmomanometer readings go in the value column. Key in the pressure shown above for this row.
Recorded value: 132 mmHg
